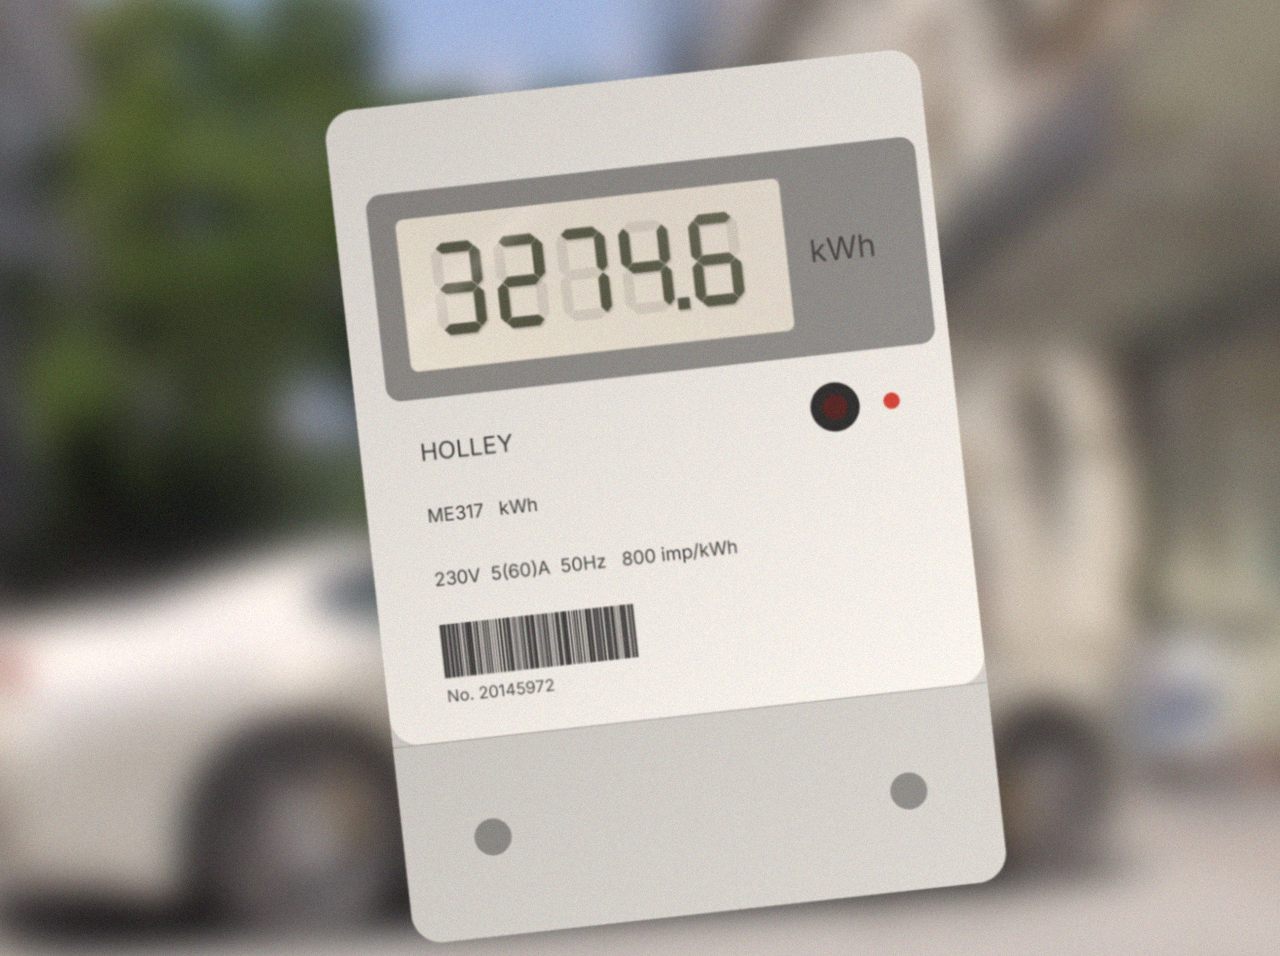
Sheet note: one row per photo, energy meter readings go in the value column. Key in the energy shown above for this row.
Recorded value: 3274.6 kWh
